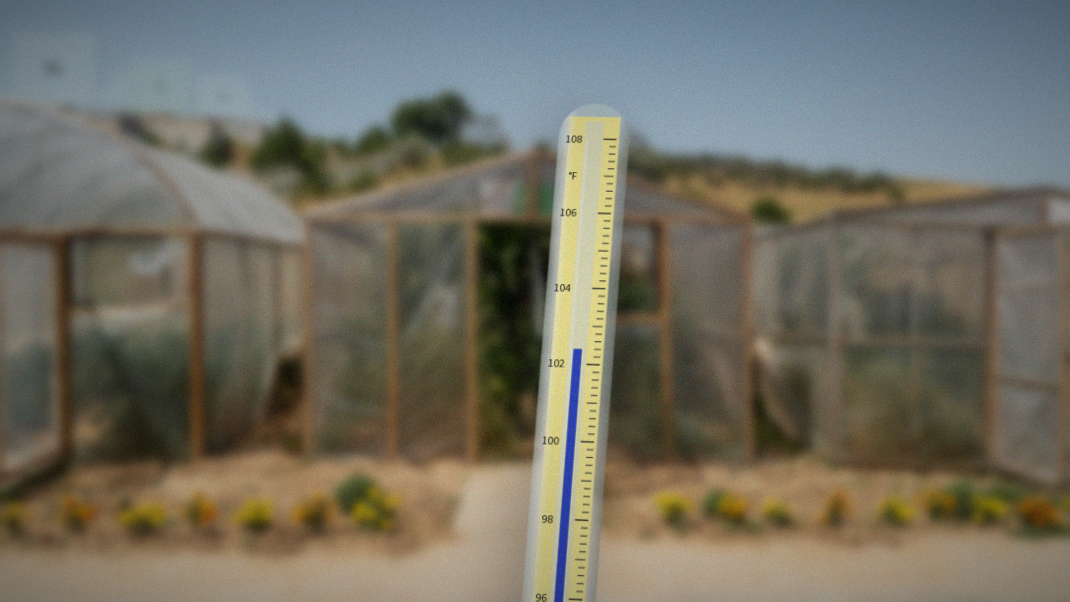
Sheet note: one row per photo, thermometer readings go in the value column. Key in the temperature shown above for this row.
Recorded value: 102.4 °F
